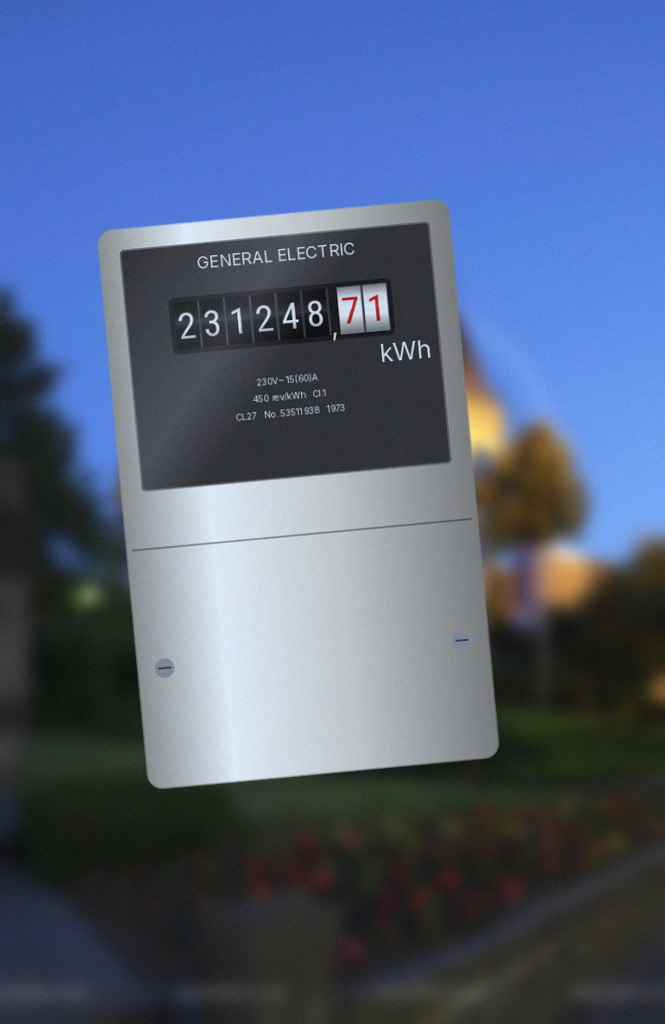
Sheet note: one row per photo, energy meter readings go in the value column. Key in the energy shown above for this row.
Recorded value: 231248.71 kWh
